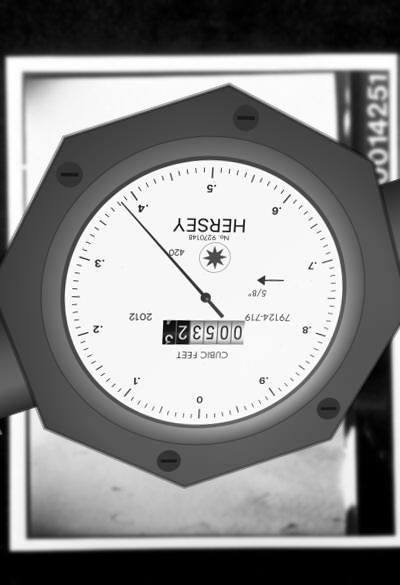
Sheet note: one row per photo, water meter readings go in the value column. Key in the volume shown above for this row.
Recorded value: 5323.38 ft³
